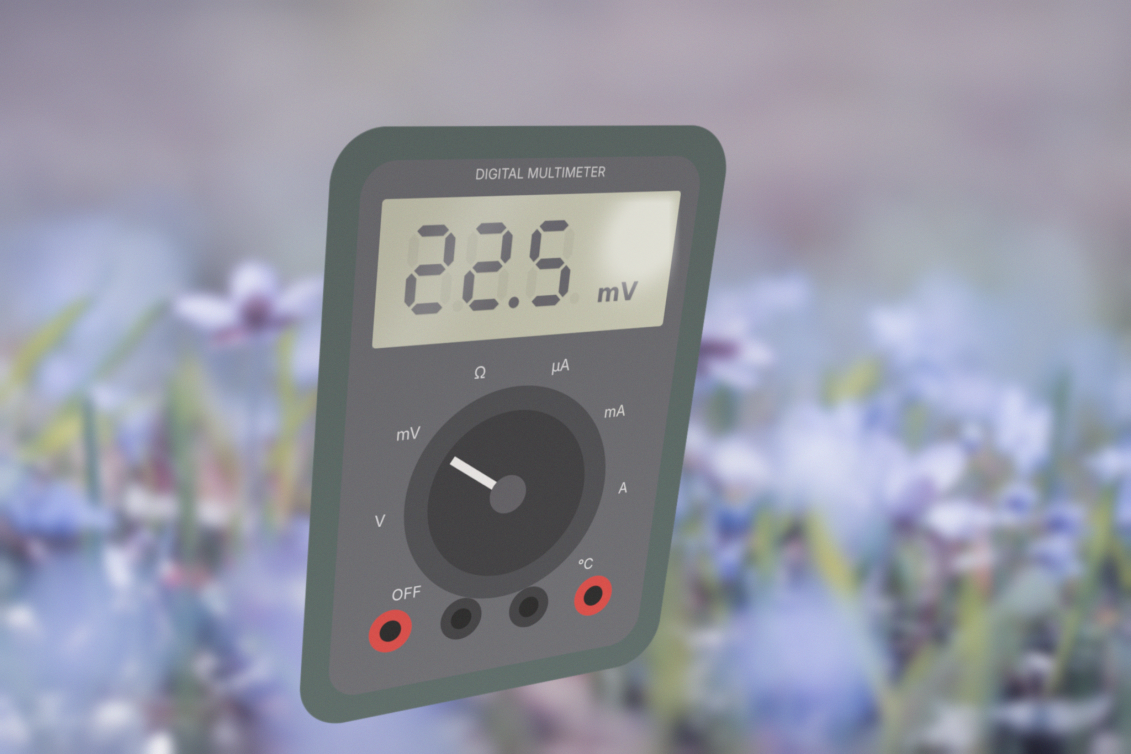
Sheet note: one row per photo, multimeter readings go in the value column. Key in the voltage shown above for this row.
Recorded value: 22.5 mV
